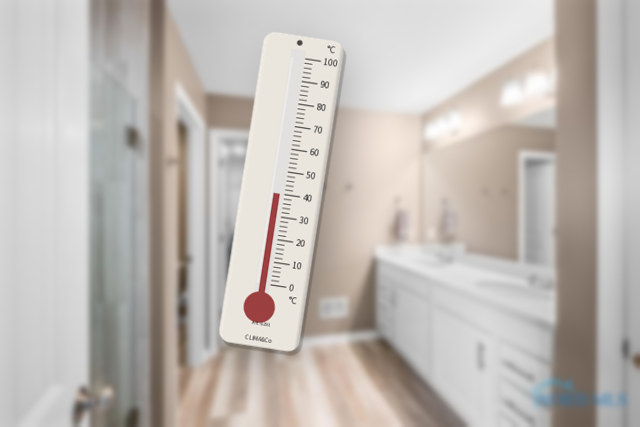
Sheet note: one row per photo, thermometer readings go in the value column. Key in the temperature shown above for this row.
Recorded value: 40 °C
